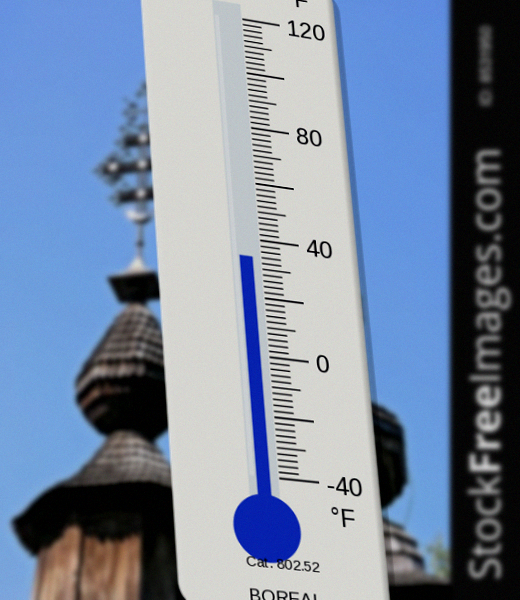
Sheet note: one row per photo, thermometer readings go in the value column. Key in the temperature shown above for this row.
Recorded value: 34 °F
